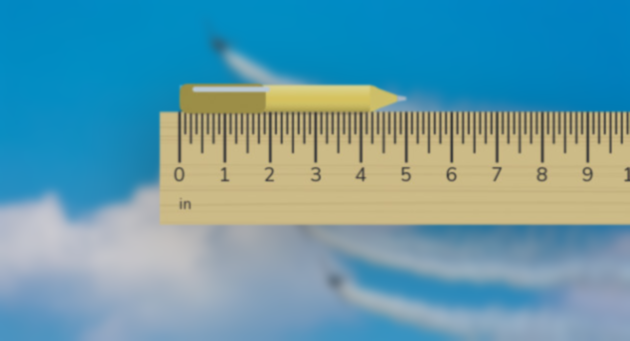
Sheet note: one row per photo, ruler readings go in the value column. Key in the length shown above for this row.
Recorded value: 5 in
